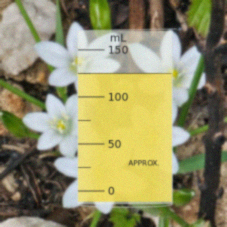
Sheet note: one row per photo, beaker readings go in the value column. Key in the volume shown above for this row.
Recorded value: 125 mL
